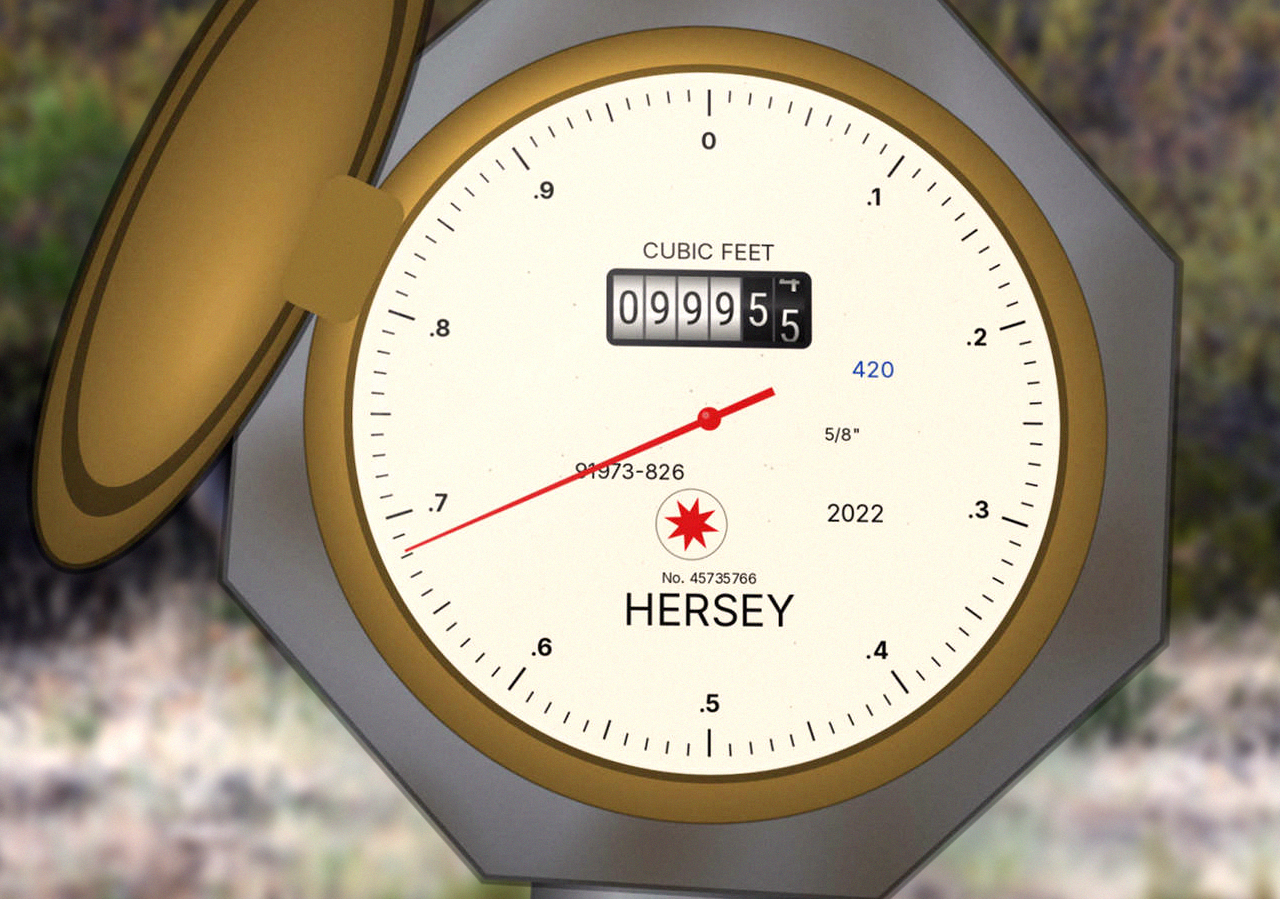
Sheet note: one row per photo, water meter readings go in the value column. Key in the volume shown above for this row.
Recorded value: 99954.68 ft³
